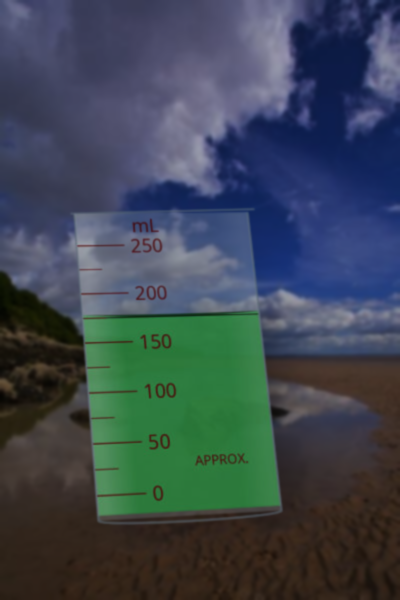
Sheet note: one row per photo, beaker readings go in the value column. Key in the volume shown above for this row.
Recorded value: 175 mL
